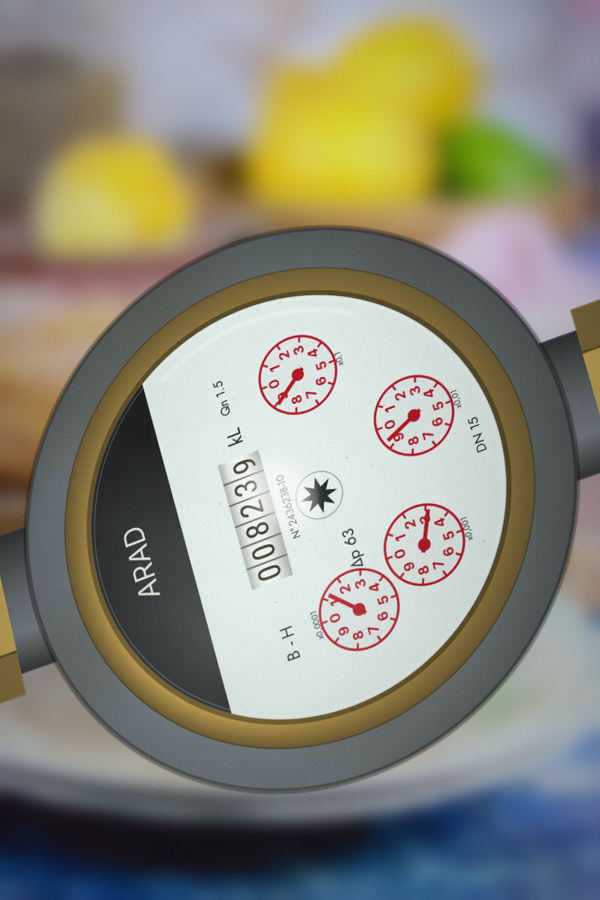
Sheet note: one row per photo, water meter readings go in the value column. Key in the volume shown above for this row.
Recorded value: 8238.8931 kL
